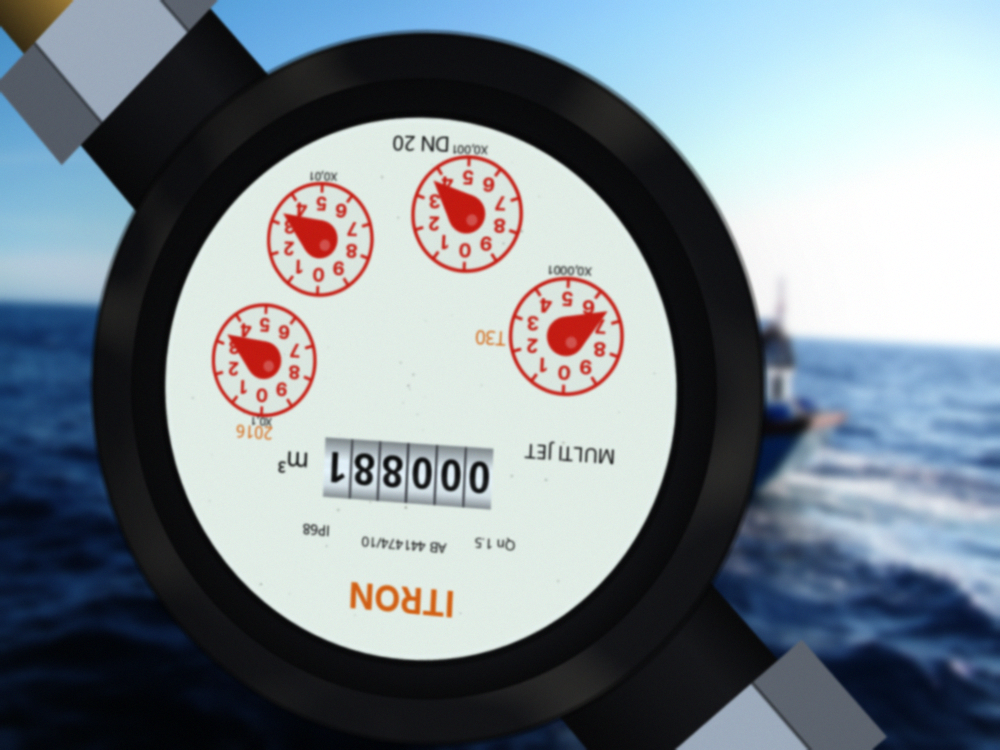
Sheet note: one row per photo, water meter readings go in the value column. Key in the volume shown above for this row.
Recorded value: 881.3336 m³
